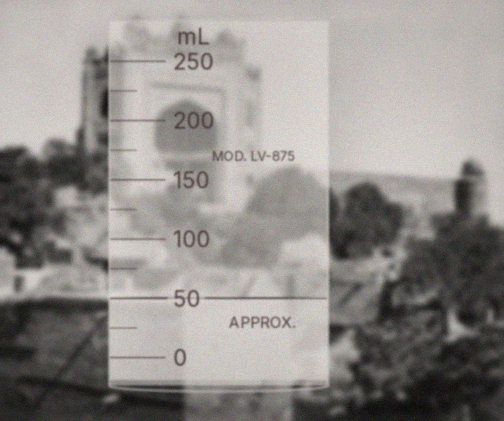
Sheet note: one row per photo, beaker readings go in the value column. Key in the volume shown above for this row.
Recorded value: 50 mL
